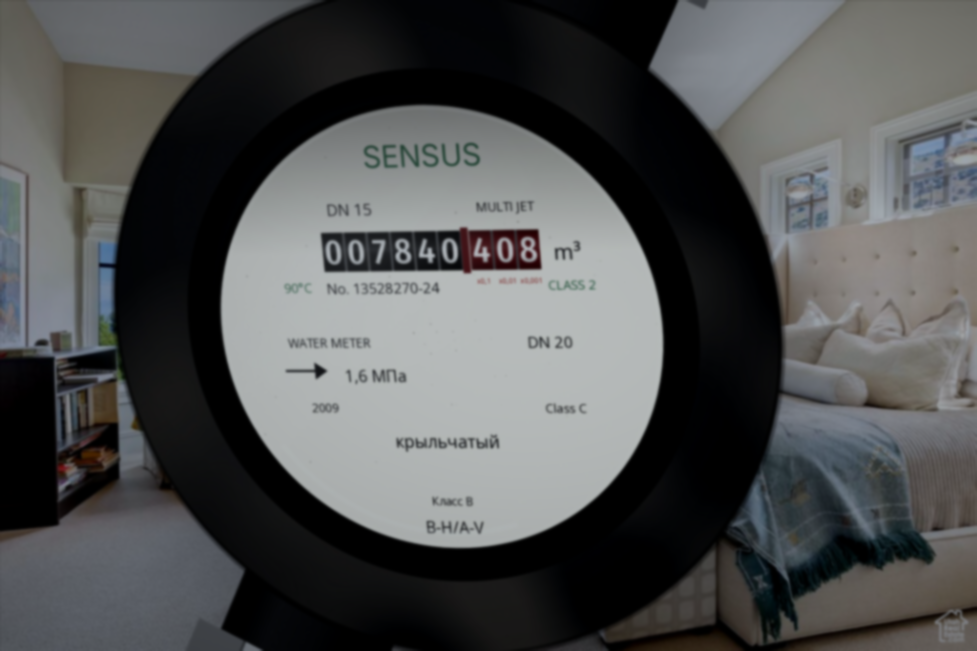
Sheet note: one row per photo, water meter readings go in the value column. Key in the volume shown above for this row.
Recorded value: 7840.408 m³
